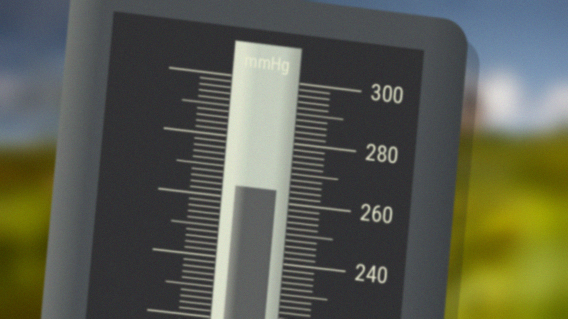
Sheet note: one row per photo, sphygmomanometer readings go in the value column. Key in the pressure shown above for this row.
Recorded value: 264 mmHg
